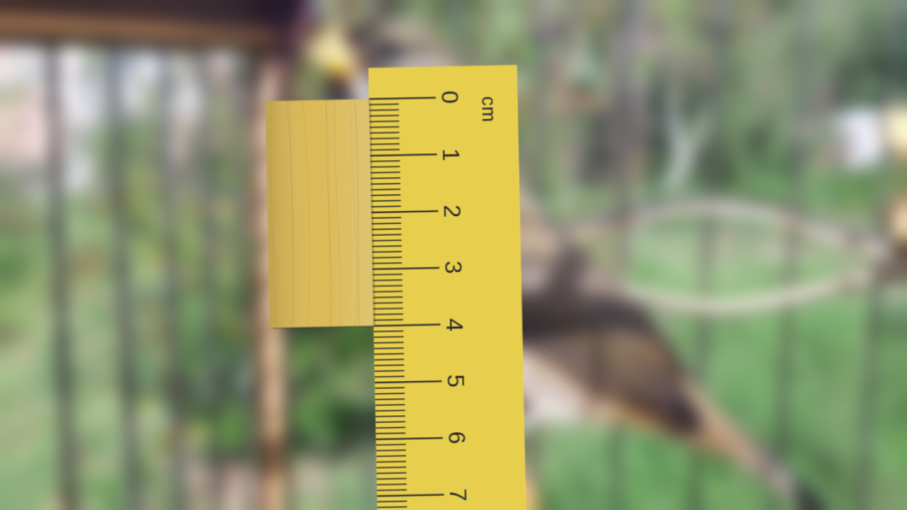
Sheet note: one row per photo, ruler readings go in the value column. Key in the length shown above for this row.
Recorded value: 4 cm
